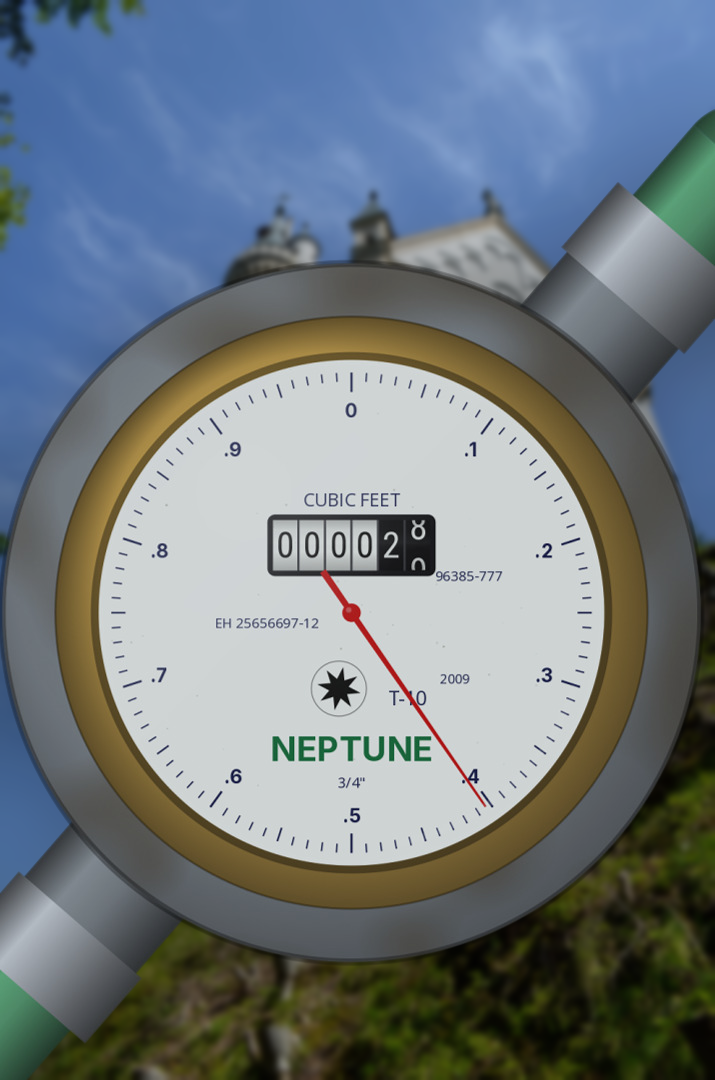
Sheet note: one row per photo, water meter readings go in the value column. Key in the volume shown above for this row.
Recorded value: 28.40 ft³
